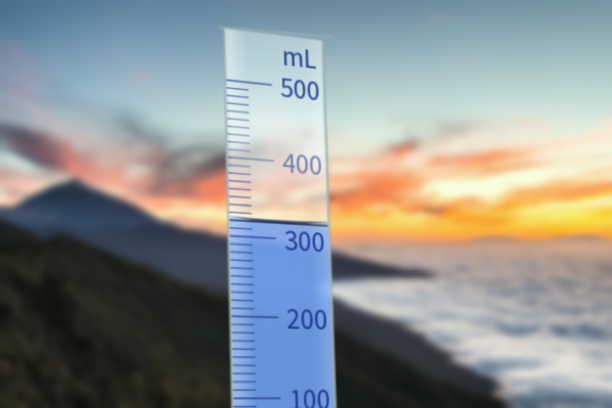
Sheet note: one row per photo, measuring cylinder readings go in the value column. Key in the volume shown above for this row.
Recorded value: 320 mL
